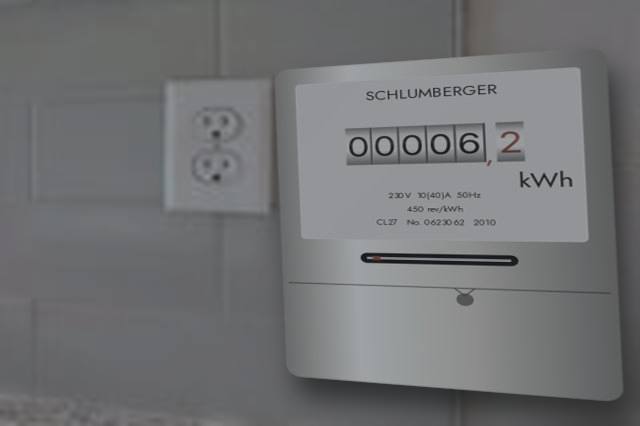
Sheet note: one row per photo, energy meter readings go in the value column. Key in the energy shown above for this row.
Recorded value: 6.2 kWh
